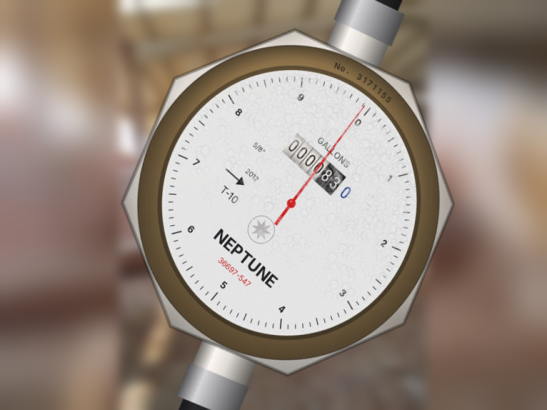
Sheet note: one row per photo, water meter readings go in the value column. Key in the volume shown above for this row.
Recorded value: 829.9 gal
